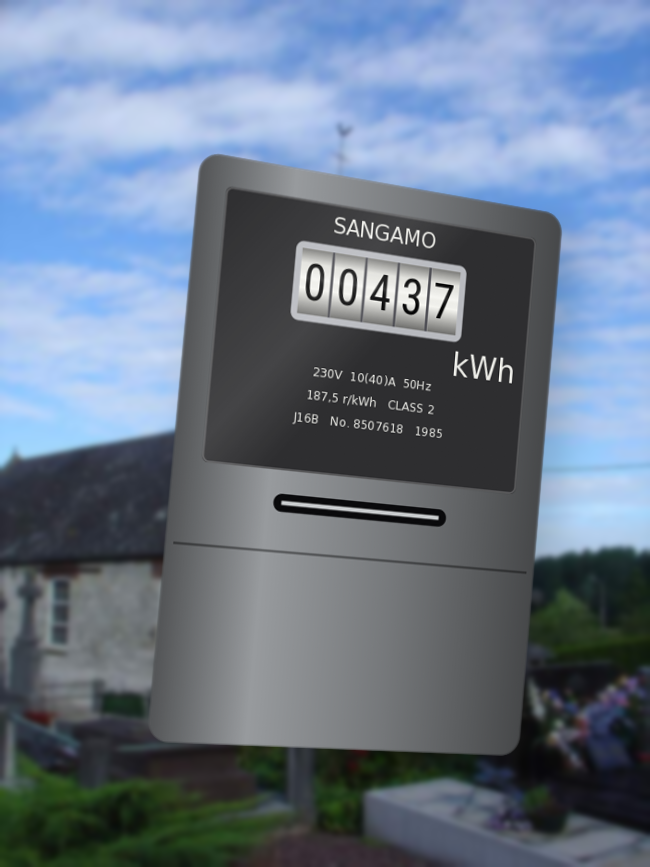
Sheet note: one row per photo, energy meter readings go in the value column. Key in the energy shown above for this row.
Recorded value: 437 kWh
